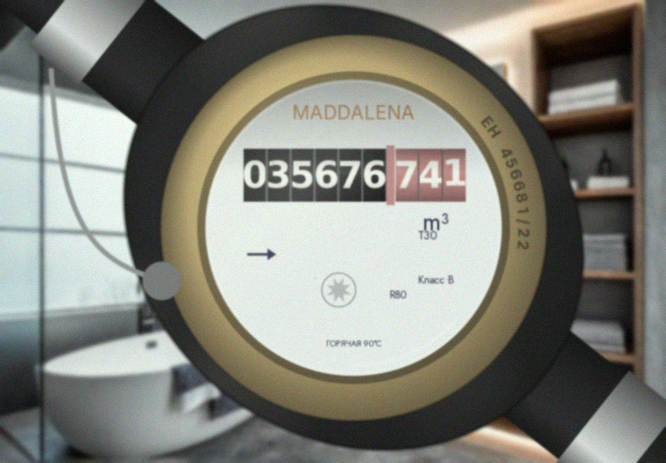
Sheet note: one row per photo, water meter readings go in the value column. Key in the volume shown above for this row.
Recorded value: 35676.741 m³
